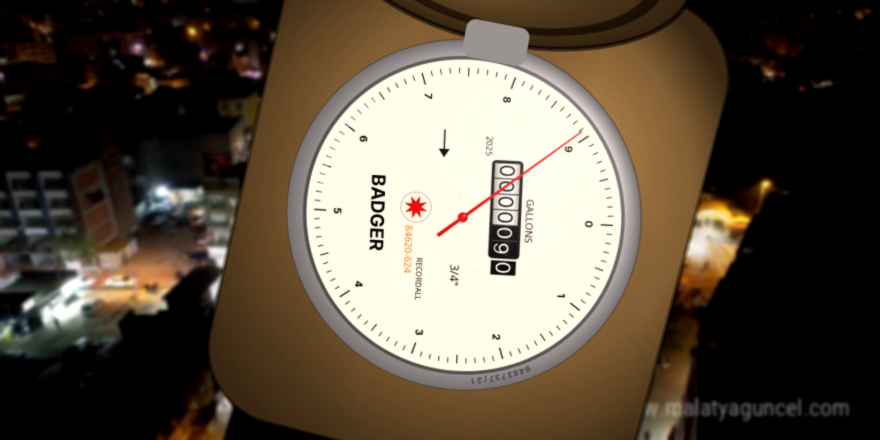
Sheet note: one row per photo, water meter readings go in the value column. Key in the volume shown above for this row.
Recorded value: 88.9 gal
